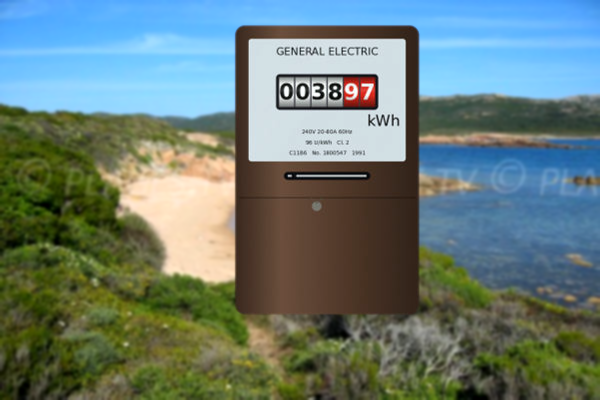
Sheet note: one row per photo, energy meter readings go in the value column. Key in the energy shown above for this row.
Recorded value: 38.97 kWh
